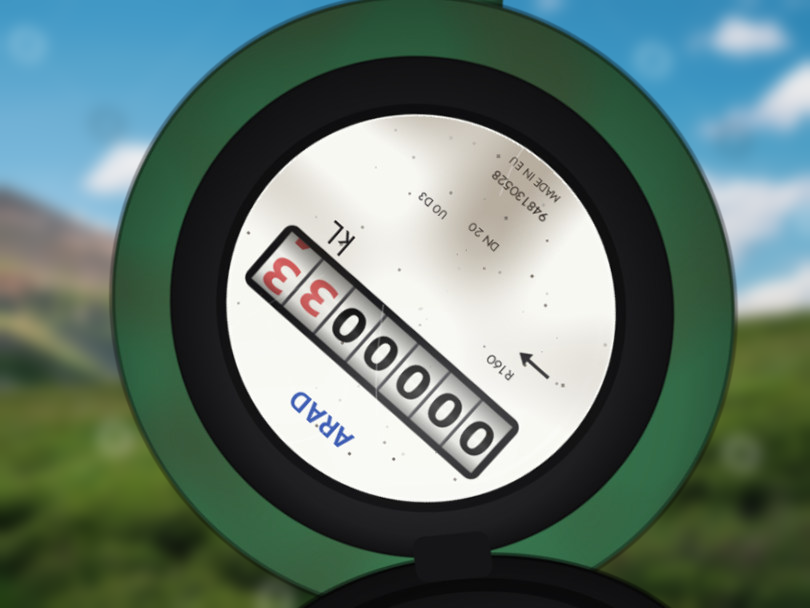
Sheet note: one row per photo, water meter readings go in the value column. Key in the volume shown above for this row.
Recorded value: 0.33 kL
